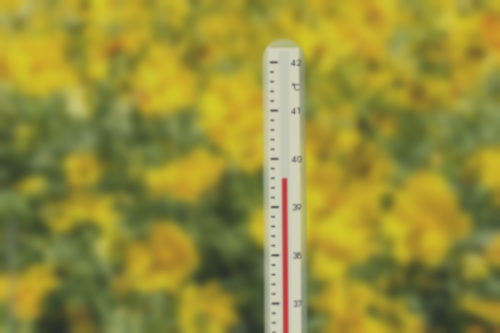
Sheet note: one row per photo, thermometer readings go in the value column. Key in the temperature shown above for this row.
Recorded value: 39.6 °C
